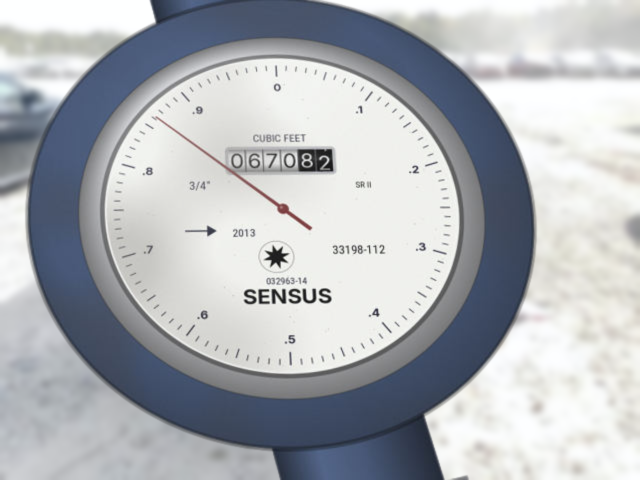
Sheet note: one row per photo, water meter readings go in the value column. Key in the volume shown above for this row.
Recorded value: 67081.86 ft³
